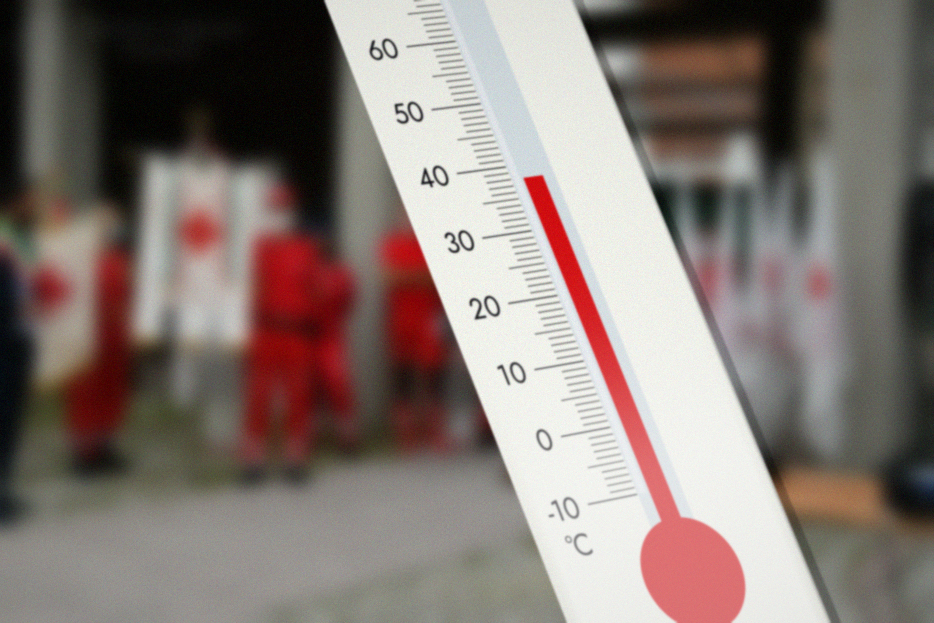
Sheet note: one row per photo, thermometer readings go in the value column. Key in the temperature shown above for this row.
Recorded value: 38 °C
